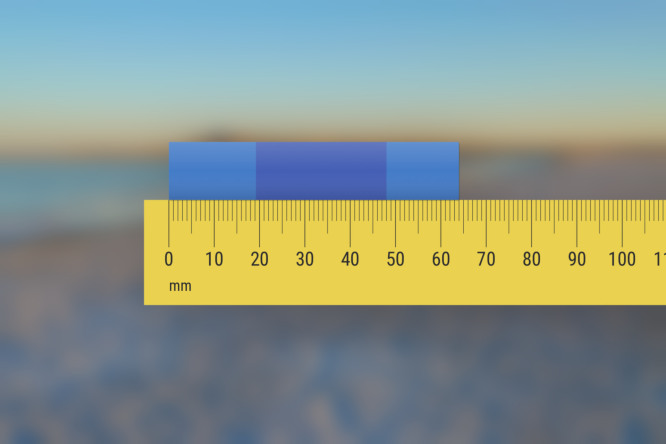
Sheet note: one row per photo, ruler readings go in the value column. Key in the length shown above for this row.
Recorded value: 64 mm
